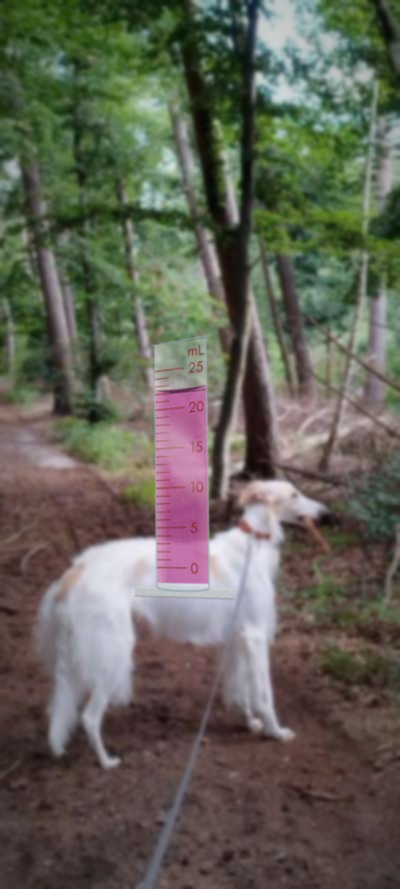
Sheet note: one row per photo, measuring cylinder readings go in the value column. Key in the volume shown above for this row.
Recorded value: 22 mL
